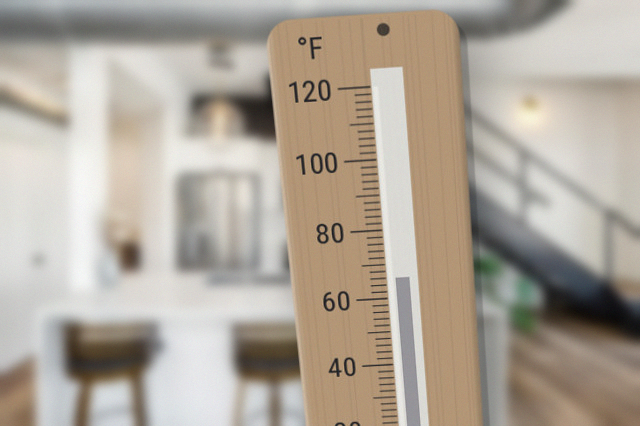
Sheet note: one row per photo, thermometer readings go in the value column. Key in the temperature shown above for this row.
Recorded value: 66 °F
